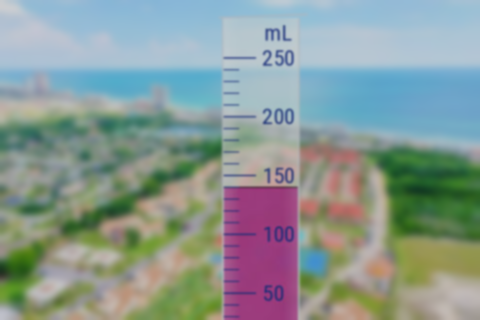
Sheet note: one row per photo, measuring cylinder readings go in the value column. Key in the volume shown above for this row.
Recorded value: 140 mL
